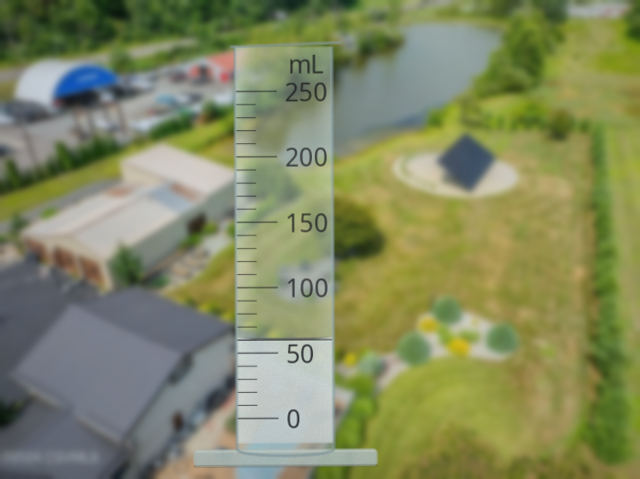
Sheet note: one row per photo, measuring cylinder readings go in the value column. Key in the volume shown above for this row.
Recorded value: 60 mL
